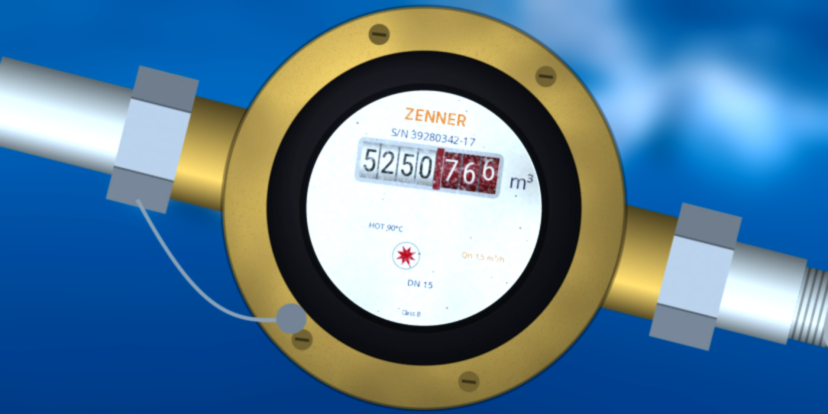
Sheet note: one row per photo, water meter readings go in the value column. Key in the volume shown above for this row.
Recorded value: 5250.766 m³
